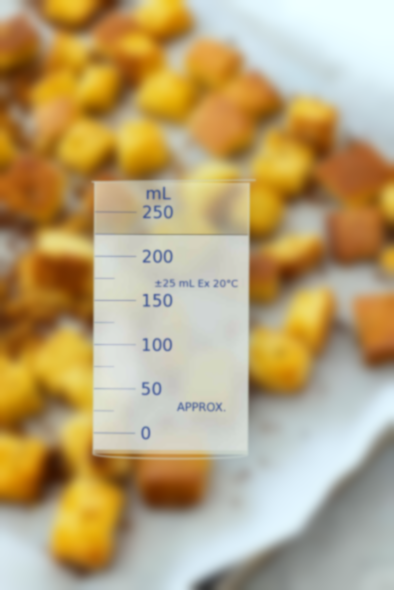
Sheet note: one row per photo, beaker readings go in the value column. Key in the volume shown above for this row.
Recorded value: 225 mL
